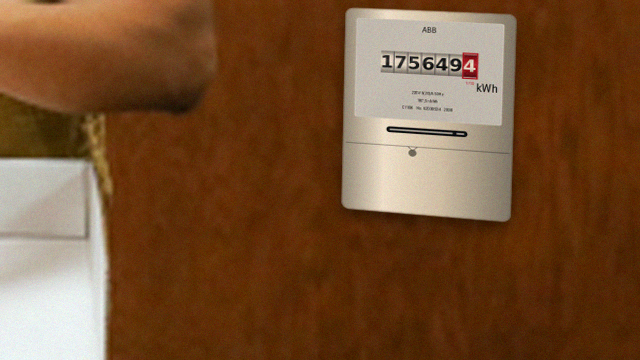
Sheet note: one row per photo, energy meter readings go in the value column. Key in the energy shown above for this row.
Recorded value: 175649.4 kWh
